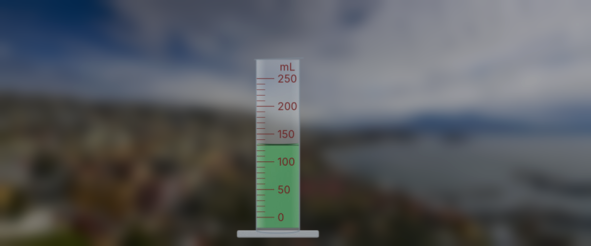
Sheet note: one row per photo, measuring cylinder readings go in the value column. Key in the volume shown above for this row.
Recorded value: 130 mL
